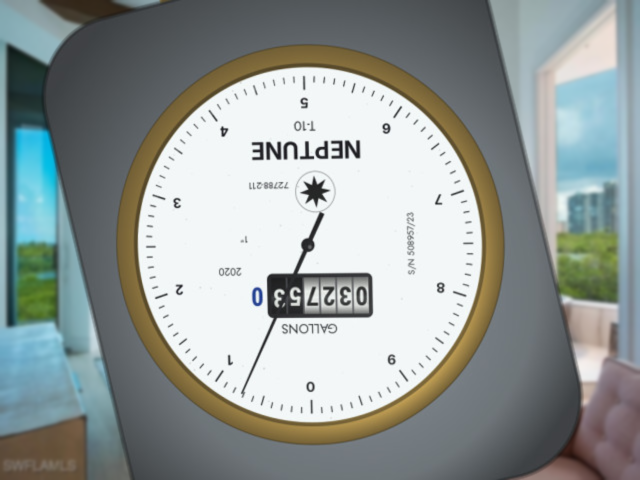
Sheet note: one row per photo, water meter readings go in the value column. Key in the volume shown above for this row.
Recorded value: 327530.7 gal
